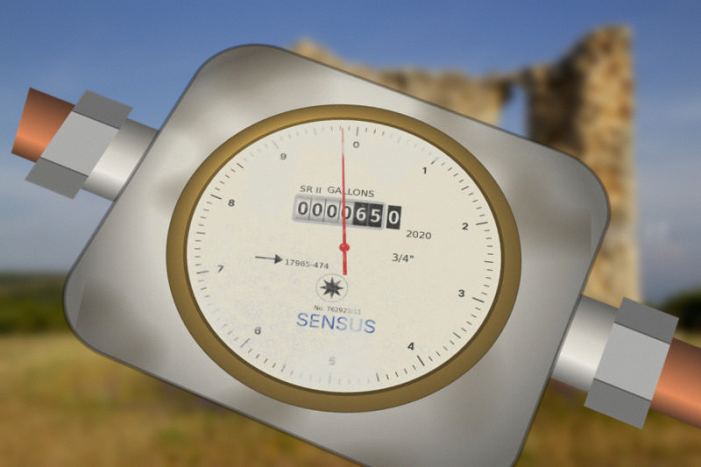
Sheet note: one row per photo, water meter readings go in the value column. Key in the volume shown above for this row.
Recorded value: 649.8 gal
